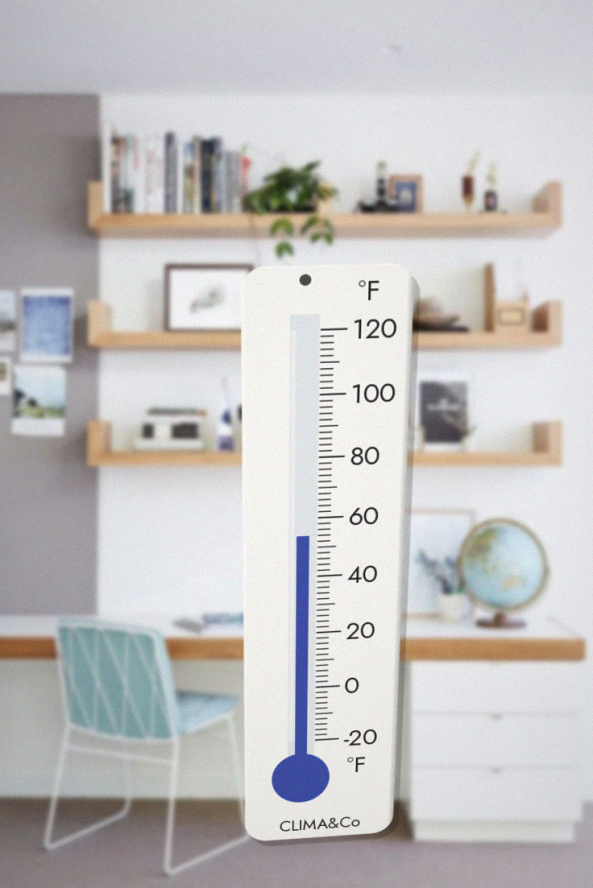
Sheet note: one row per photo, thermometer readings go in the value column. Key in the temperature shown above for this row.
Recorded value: 54 °F
